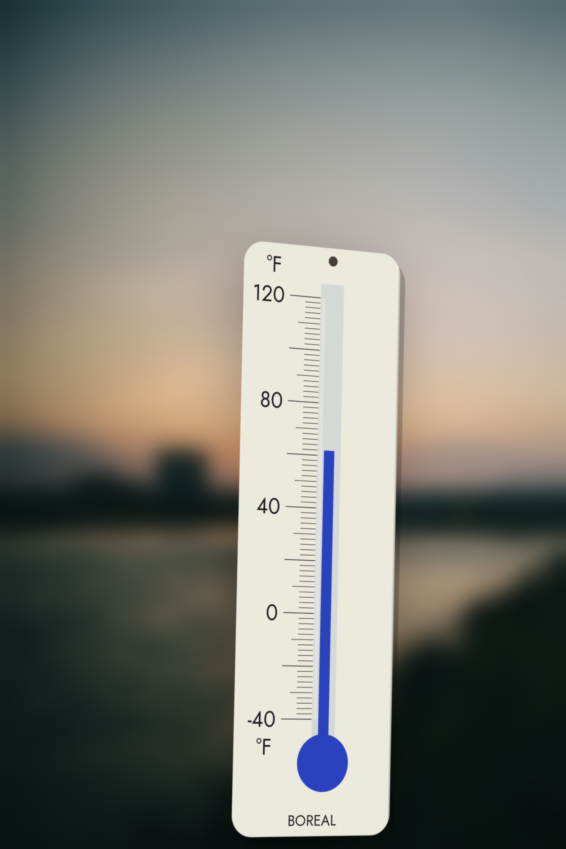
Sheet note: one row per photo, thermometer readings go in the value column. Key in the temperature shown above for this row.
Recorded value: 62 °F
